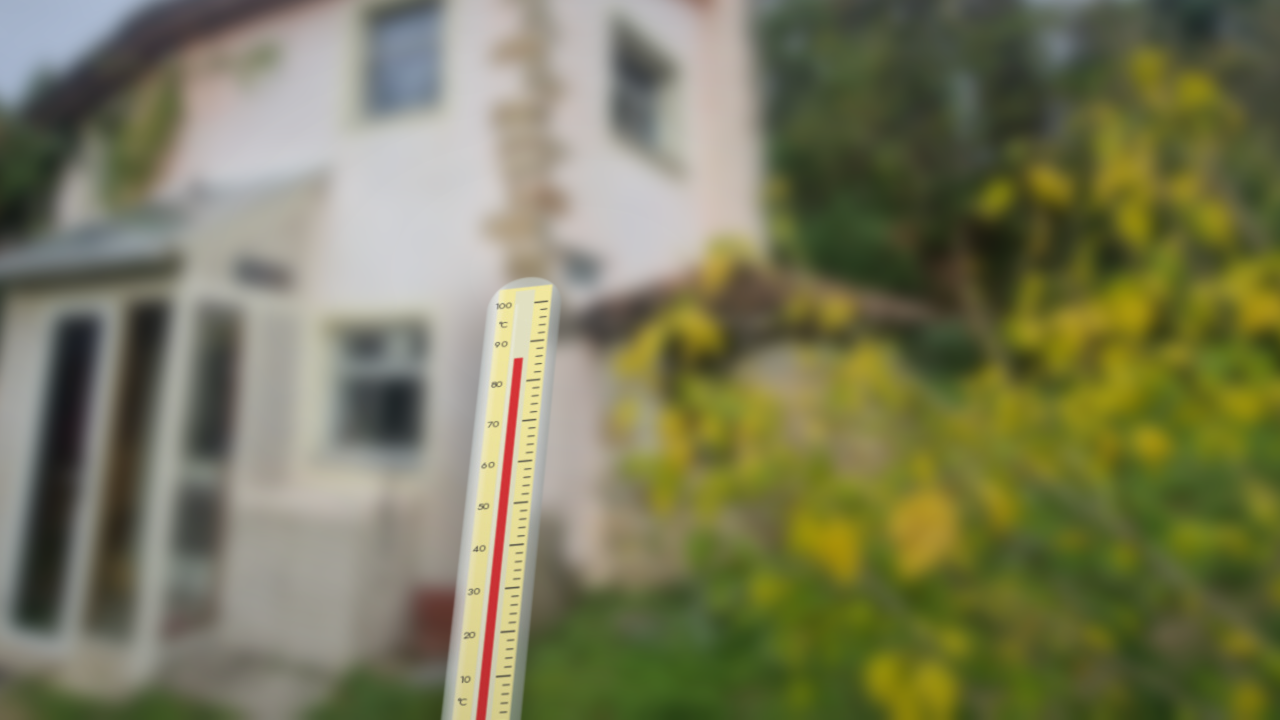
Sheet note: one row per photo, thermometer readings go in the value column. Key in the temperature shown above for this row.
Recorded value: 86 °C
